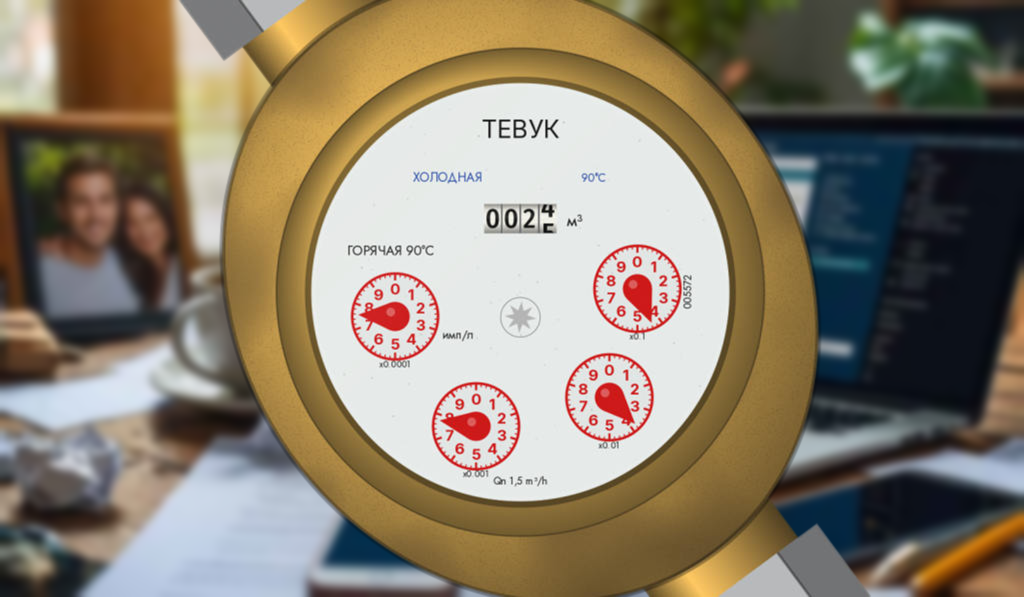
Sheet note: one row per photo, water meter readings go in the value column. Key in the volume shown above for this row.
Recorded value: 24.4377 m³
